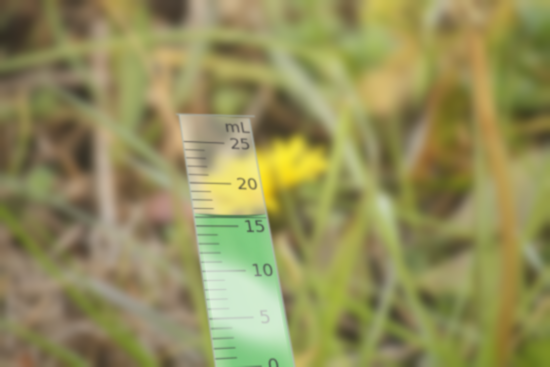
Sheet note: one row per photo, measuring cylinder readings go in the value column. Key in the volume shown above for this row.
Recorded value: 16 mL
